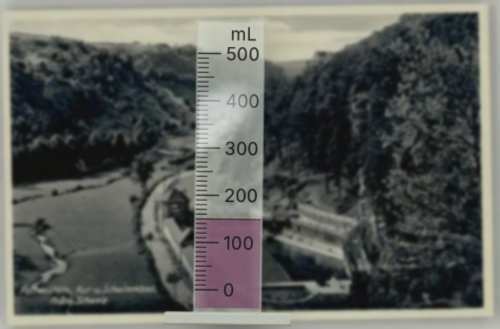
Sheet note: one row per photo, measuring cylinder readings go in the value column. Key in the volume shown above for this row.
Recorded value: 150 mL
